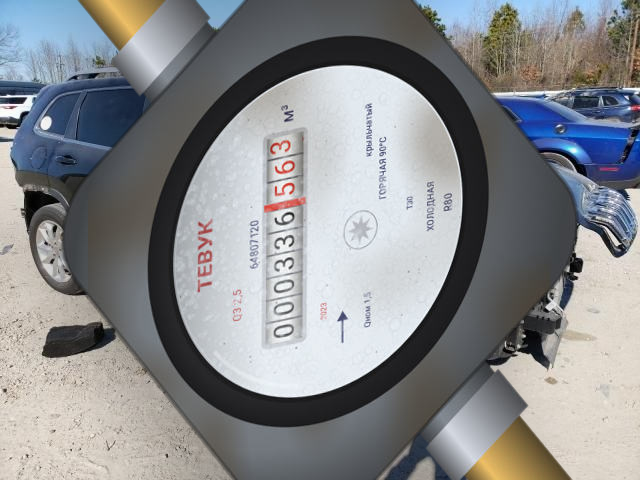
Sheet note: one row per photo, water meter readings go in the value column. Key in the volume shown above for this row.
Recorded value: 336.563 m³
